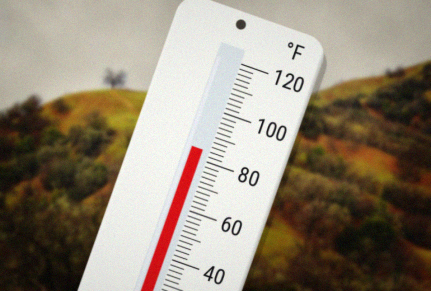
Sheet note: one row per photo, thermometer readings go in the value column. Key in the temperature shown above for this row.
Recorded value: 84 °F
